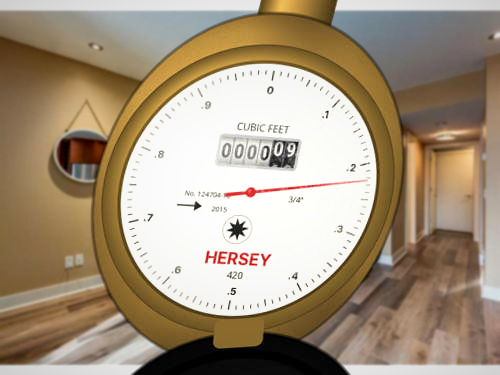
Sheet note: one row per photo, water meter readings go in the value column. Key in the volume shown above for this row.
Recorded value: 9.22 ft³
